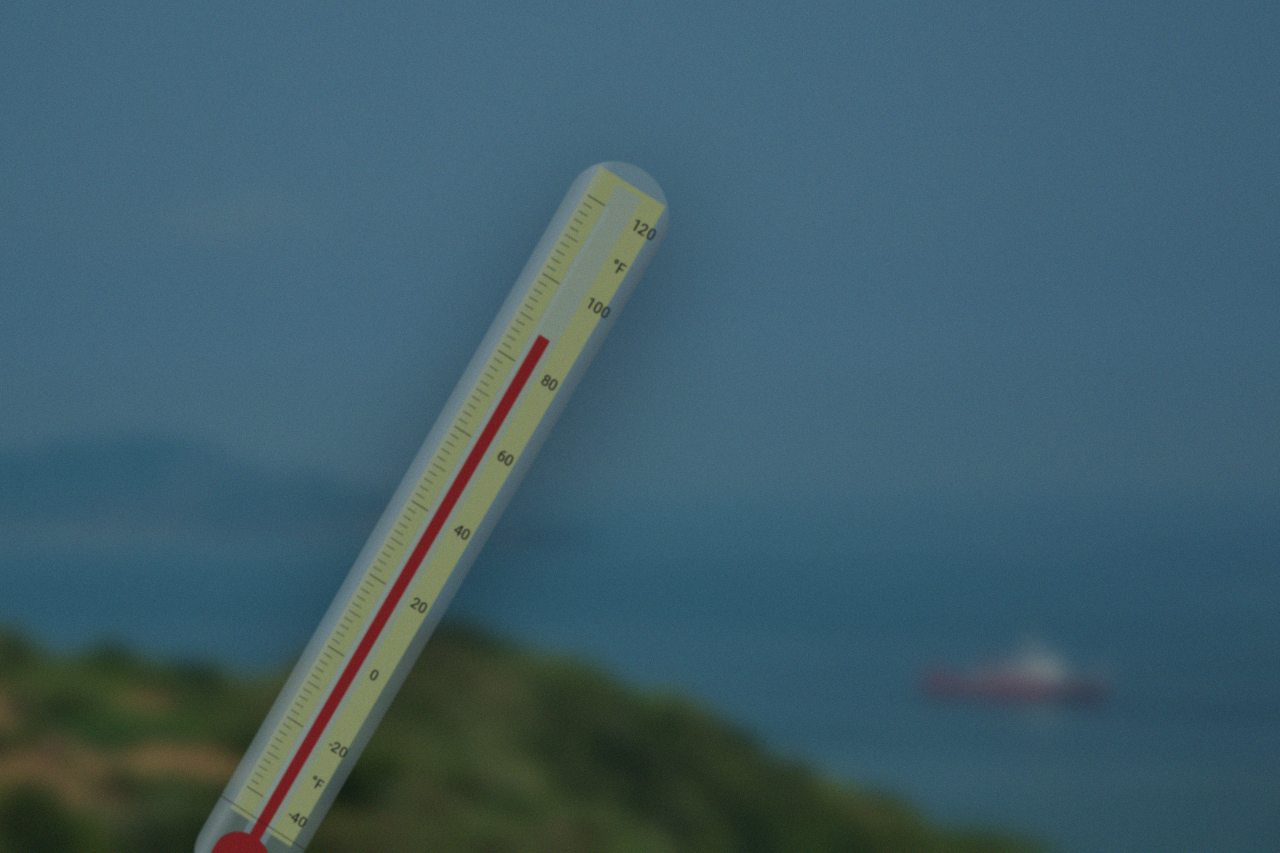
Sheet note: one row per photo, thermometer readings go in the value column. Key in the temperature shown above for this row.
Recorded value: 88 °F
